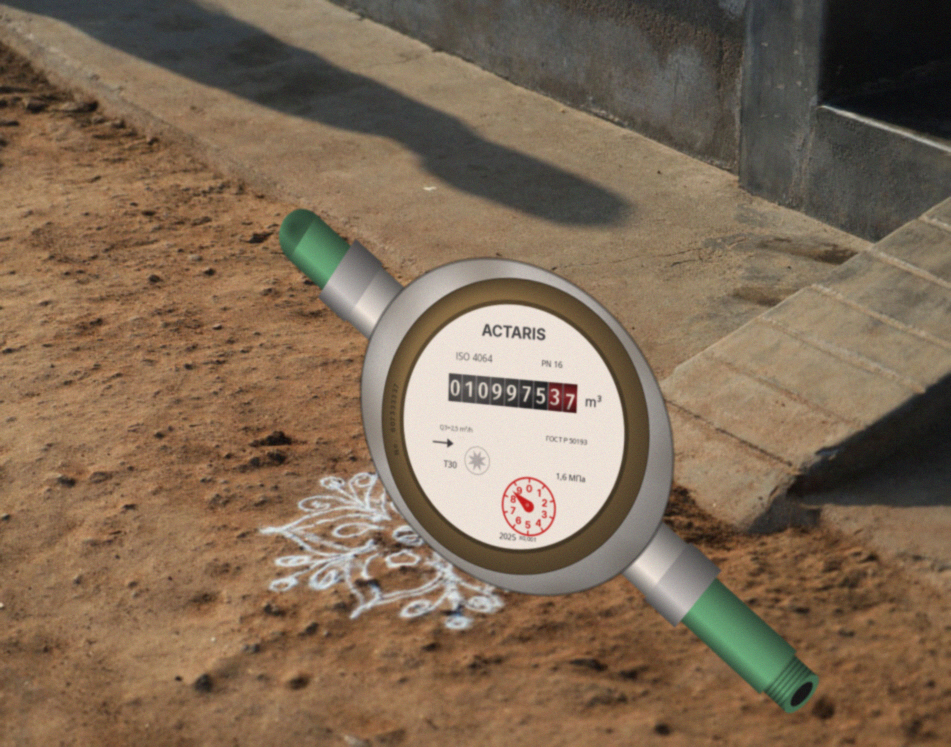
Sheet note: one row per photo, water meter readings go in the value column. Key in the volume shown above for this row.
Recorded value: 109975.368 m³
